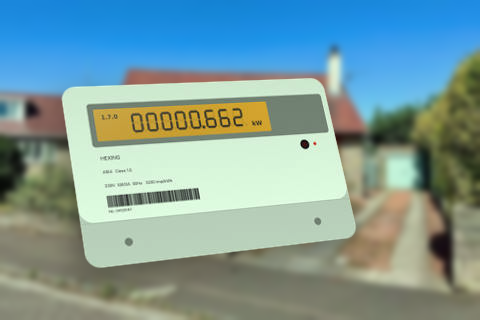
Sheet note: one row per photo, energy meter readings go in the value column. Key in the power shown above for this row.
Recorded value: 0.662 kW
